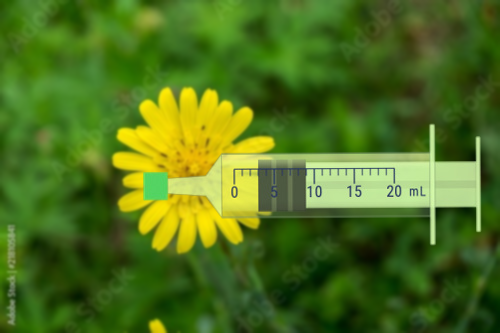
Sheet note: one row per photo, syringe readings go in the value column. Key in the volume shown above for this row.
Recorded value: 3 mL
